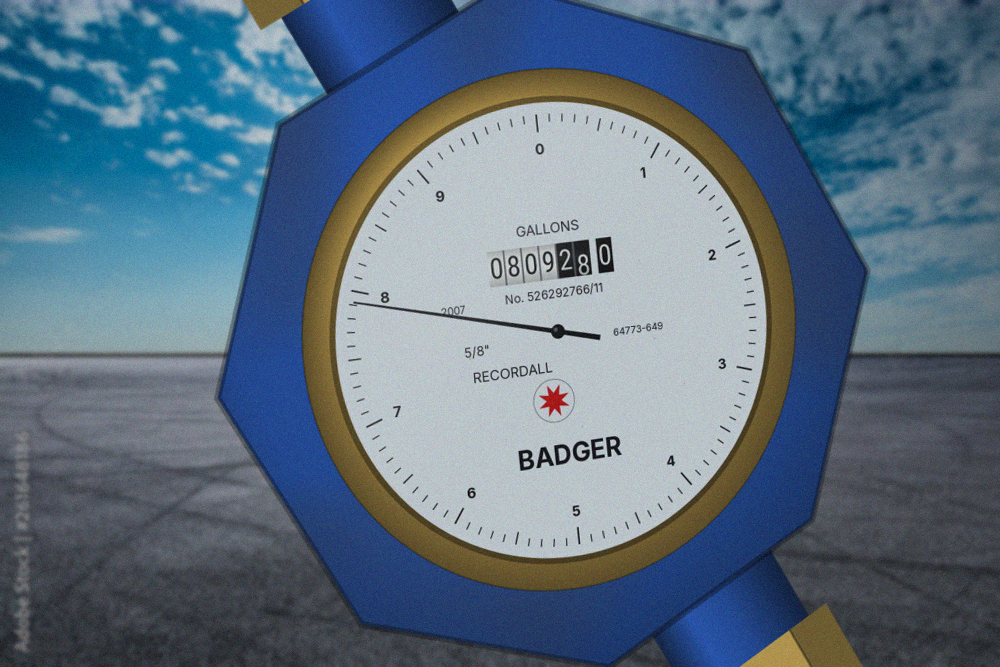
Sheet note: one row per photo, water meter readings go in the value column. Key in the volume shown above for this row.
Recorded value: 809277.9 gal
